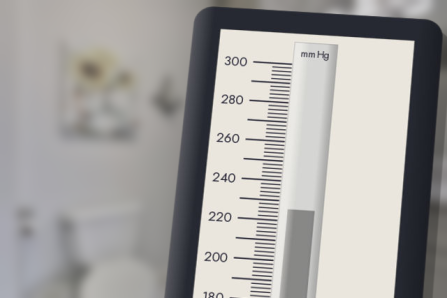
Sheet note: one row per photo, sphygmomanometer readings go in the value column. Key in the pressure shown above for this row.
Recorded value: 226 mmHg
